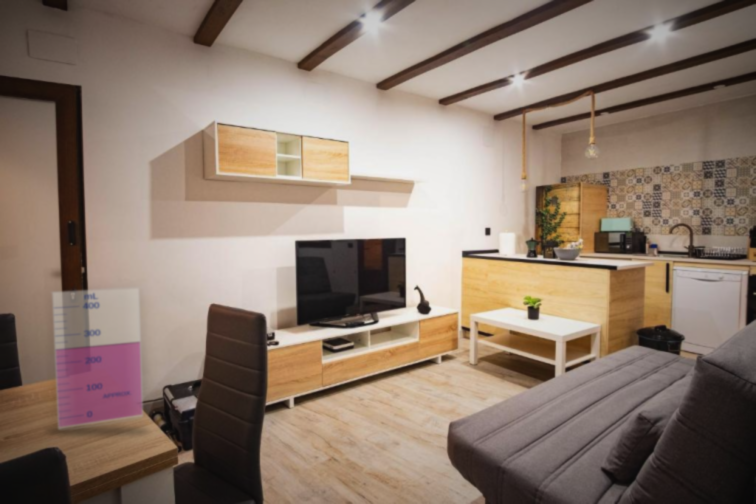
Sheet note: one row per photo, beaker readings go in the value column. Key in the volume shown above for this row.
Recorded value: 250 mL
